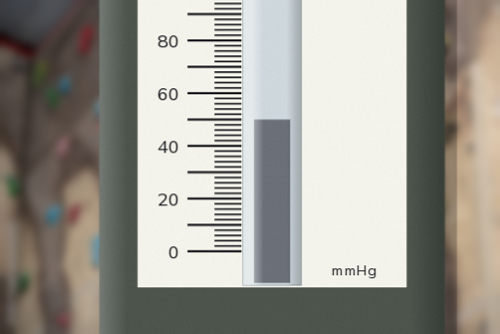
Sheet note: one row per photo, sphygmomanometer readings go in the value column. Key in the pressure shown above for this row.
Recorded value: 50 mmHg
